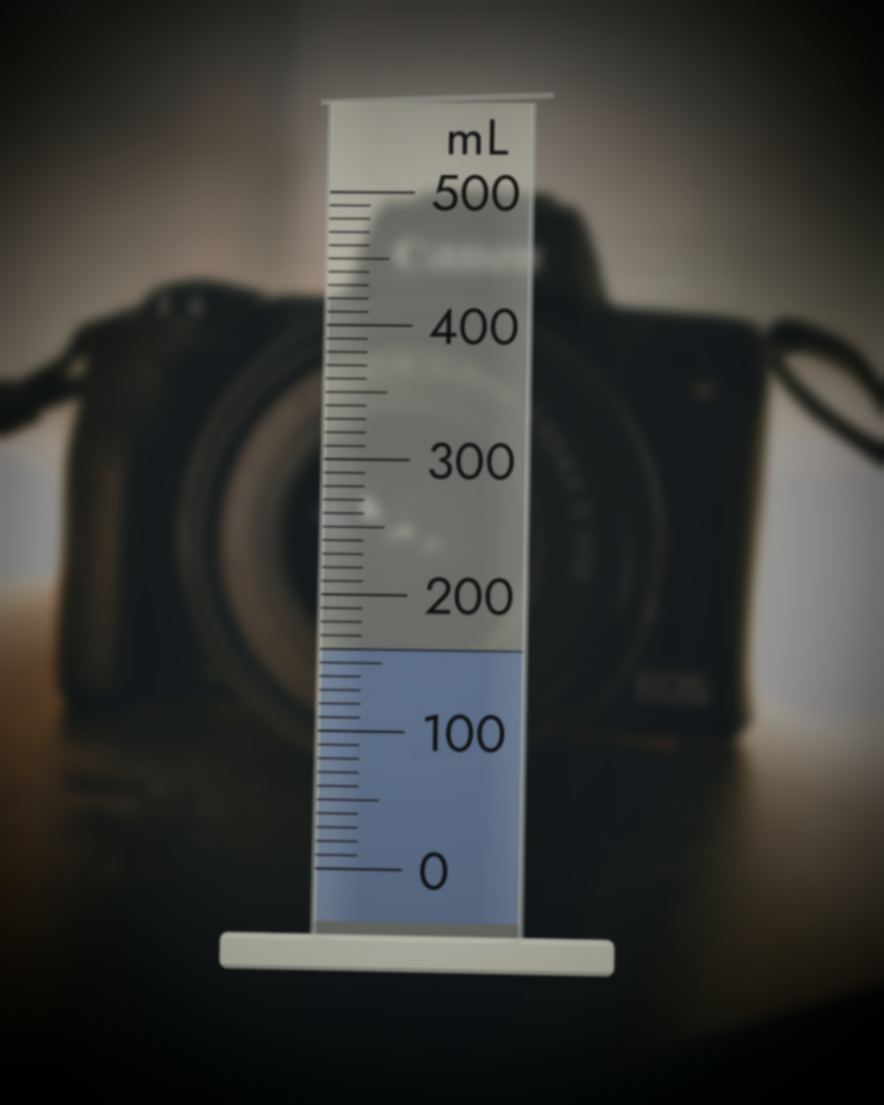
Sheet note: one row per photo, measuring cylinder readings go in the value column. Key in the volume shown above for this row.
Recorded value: 160 mL
